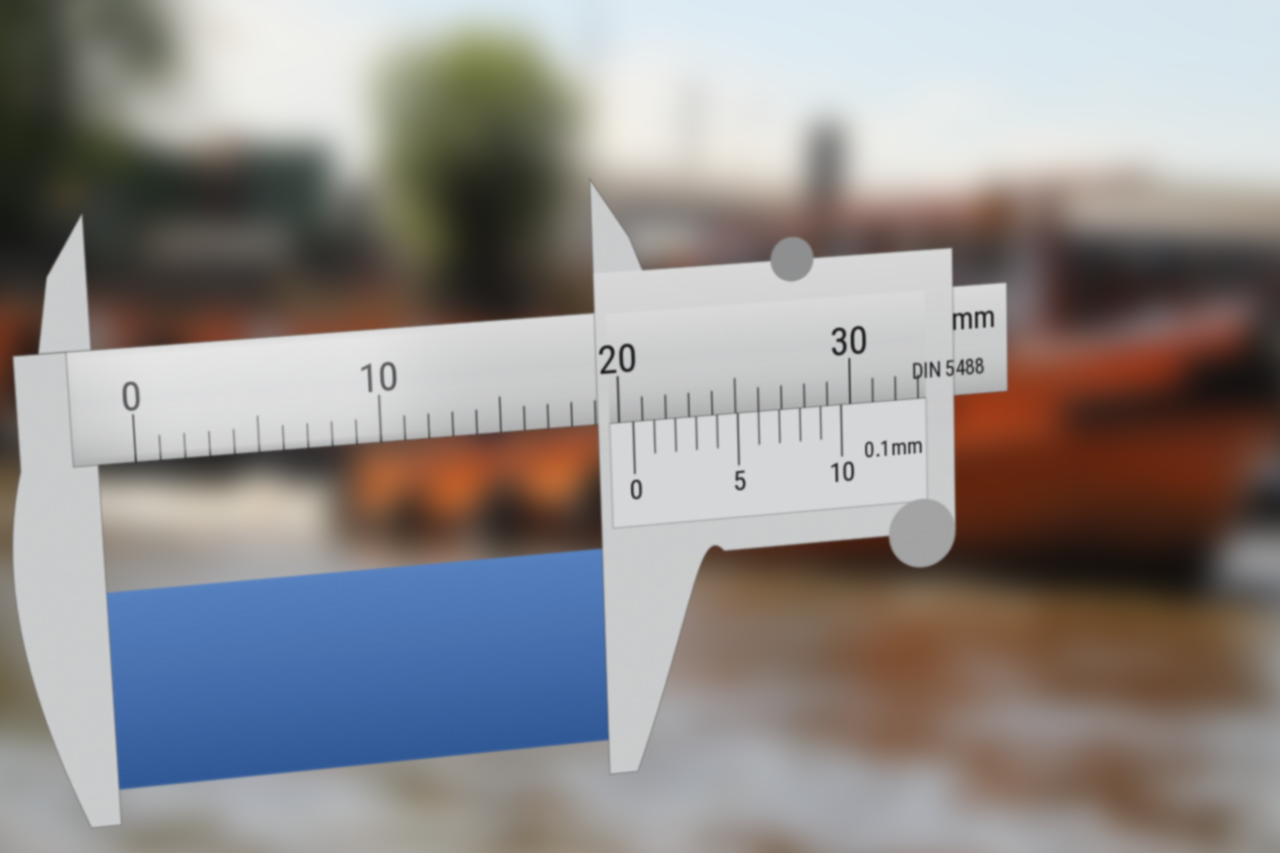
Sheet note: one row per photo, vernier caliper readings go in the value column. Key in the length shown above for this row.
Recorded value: 20.6 mm
